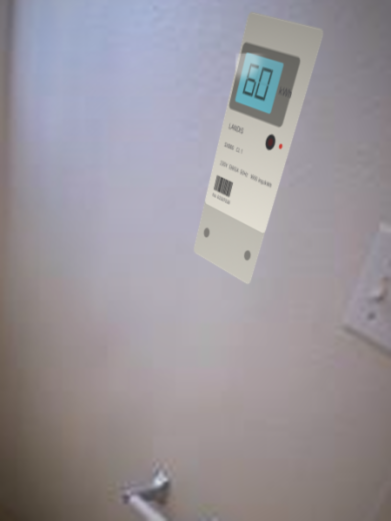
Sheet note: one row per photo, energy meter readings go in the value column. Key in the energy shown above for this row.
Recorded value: 60 kWh
